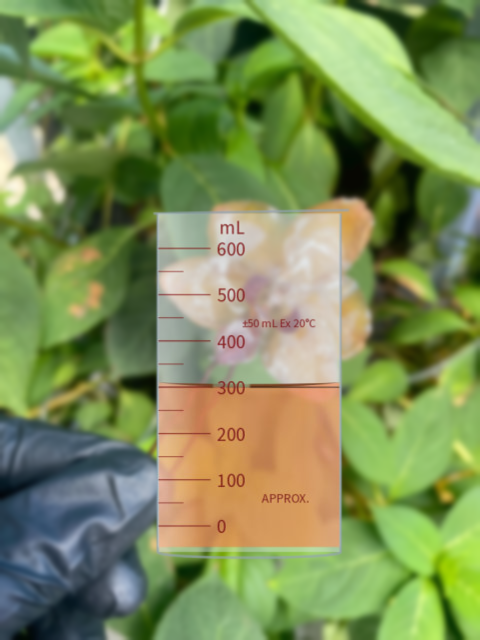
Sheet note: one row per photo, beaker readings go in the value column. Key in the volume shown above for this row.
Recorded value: 300 mL
